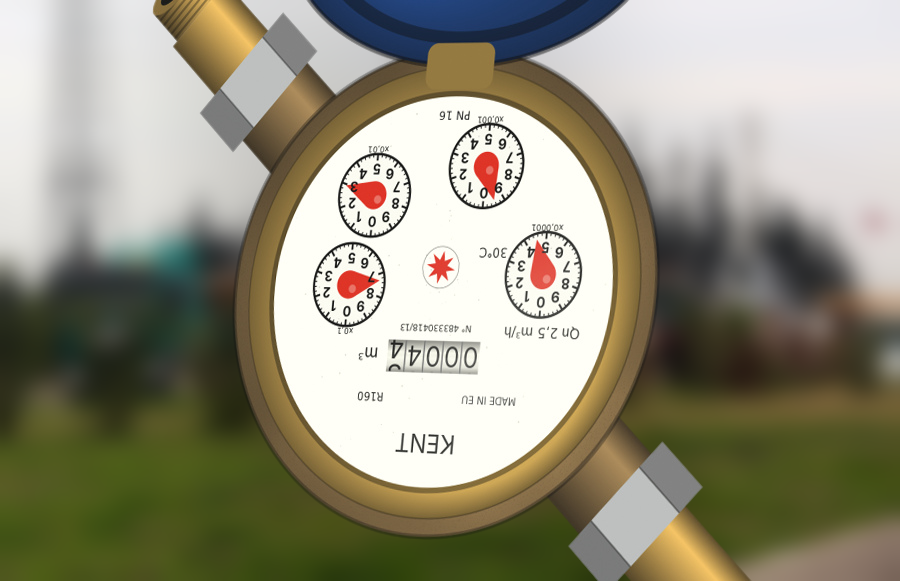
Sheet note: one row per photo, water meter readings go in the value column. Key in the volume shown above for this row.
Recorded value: 43.7294 m³
